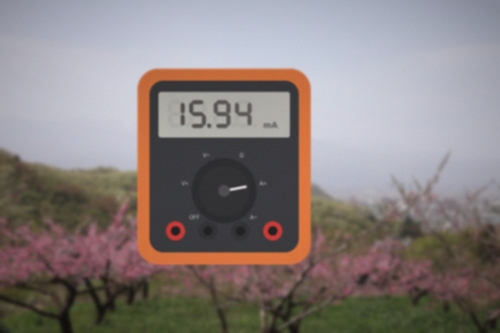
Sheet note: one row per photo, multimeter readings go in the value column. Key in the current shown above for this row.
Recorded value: 15.94 mA
